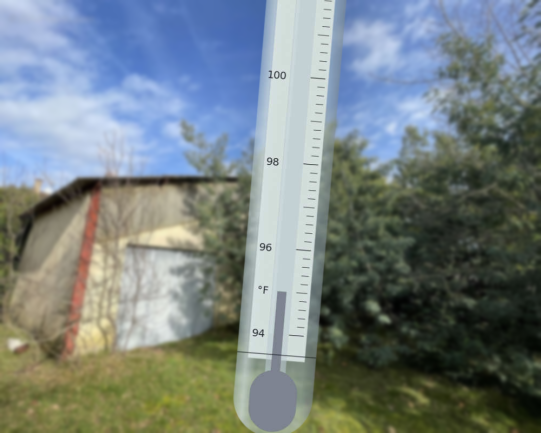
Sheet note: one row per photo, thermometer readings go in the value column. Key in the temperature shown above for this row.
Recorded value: 95 °F
